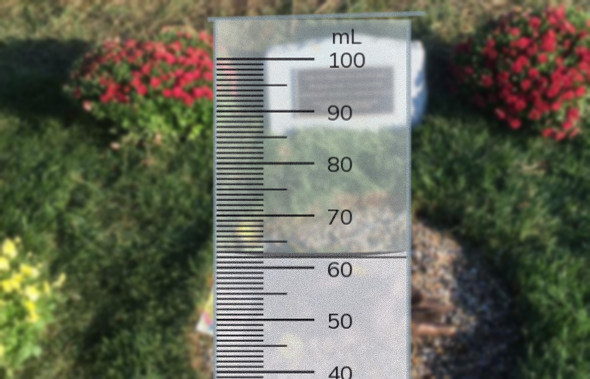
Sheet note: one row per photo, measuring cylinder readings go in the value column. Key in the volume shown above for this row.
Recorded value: 62 mL
